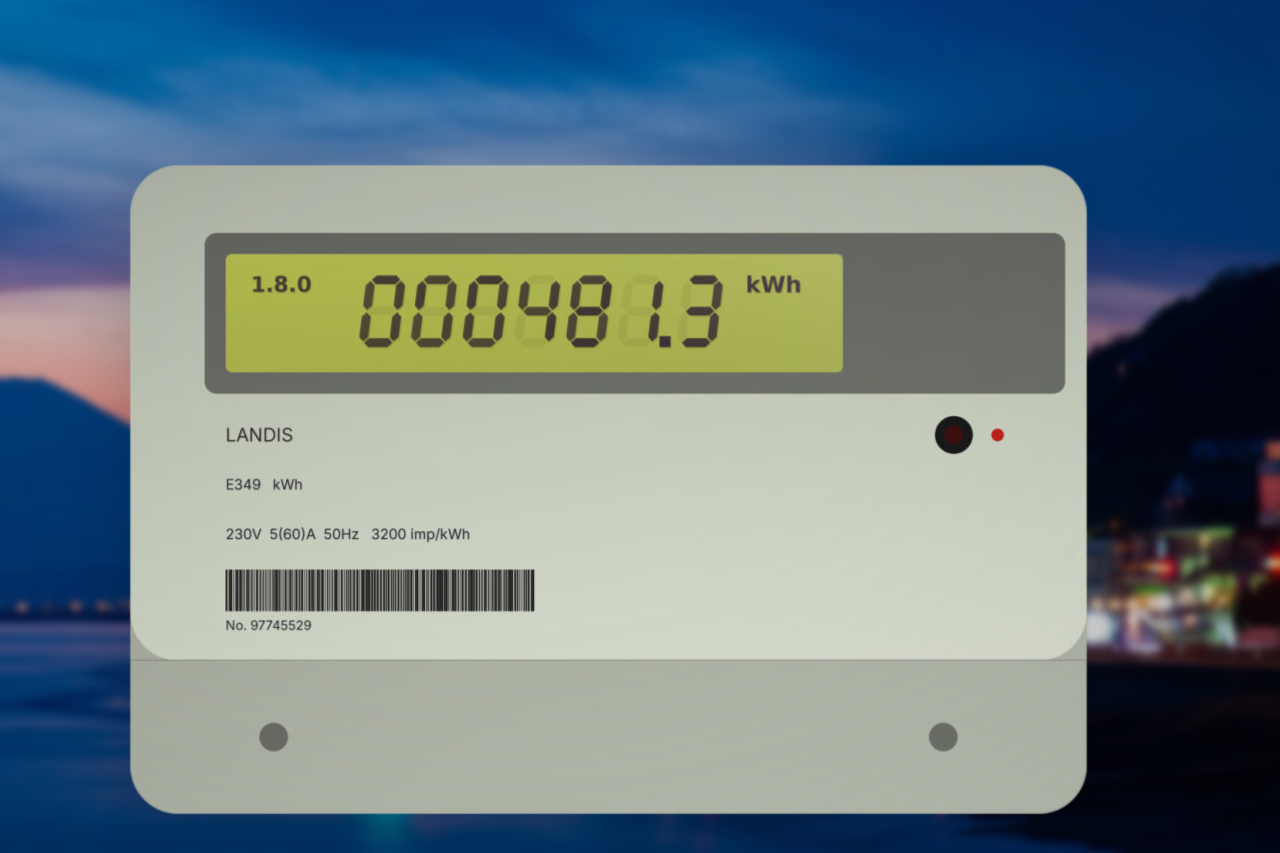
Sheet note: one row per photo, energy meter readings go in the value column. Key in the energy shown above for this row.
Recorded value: 481.3 kWh
